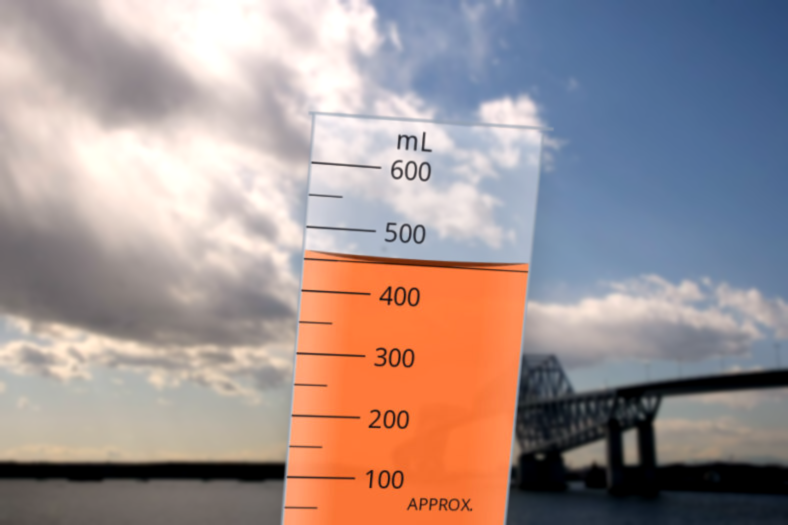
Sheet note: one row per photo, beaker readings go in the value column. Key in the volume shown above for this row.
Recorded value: 450 mL
